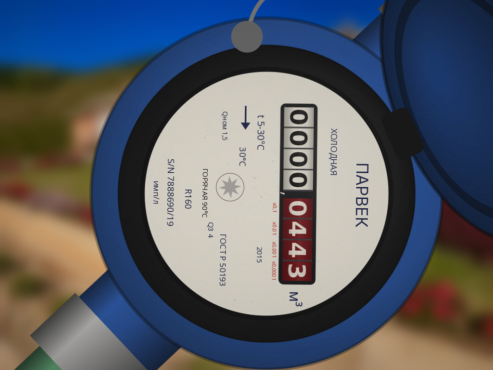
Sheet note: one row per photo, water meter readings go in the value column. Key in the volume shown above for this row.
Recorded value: 0.0443 m³
